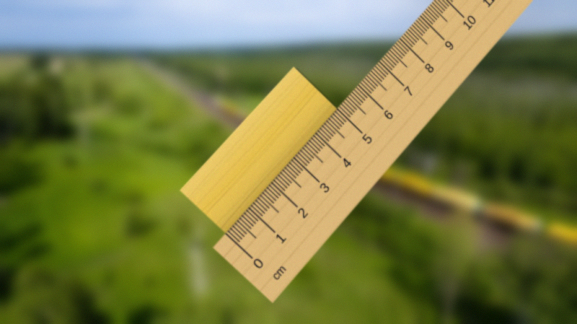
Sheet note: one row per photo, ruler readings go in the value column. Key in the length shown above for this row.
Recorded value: 5 cm
